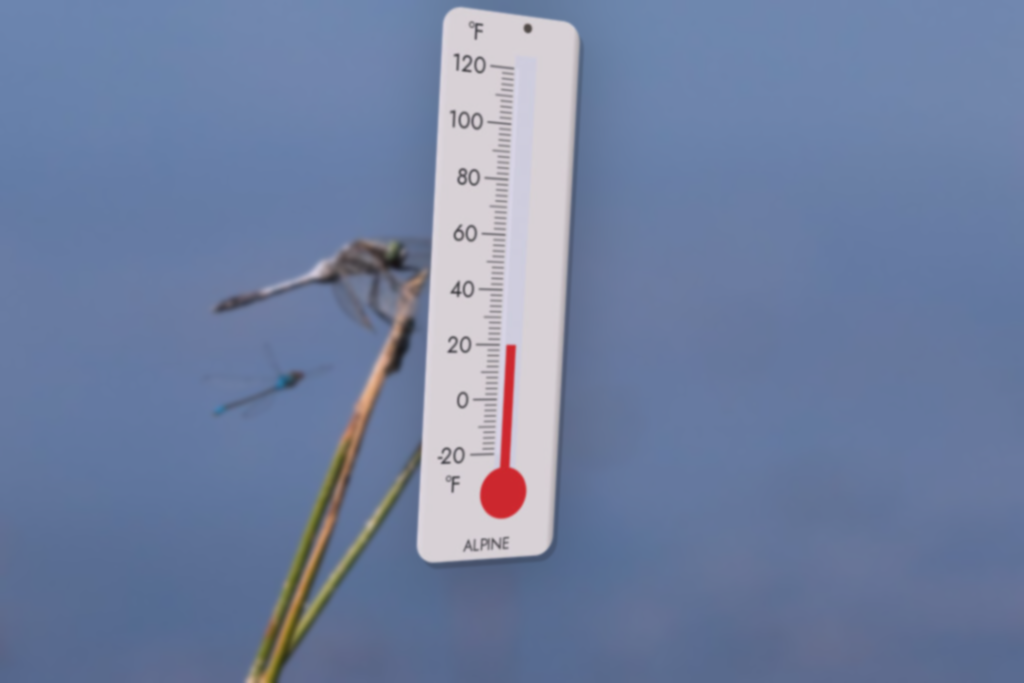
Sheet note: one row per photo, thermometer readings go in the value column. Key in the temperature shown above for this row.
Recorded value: 20 °F
